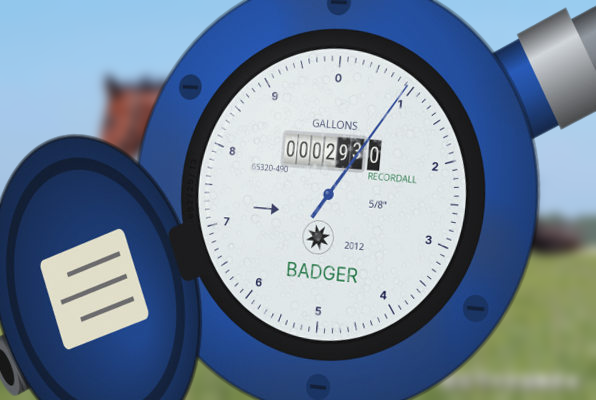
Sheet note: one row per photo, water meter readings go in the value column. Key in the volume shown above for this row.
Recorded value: 2930.9 gal
